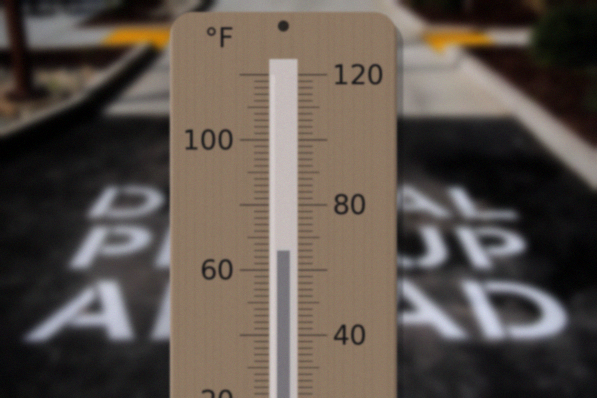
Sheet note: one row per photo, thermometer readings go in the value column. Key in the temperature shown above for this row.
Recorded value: 66 °F
